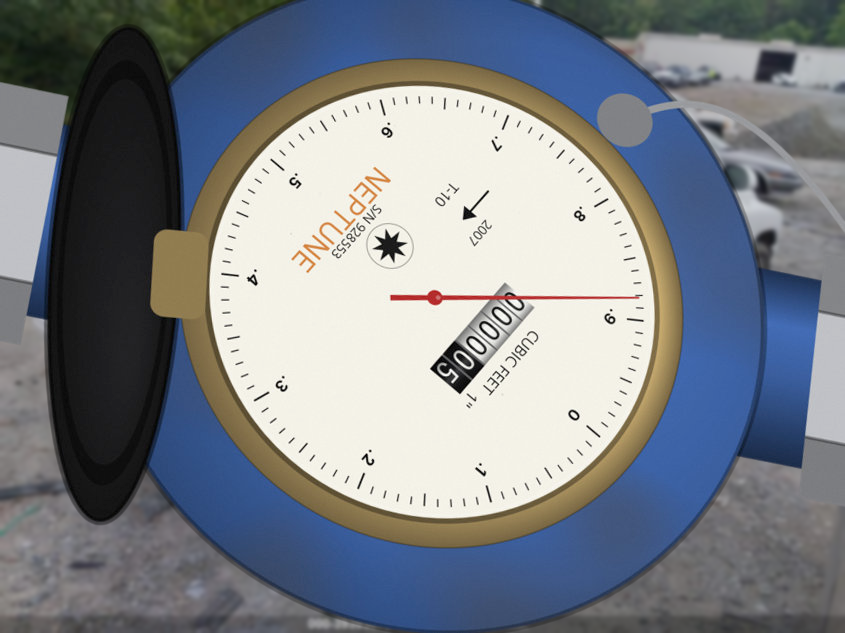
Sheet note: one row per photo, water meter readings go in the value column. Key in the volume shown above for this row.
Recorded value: 4.88 ft³
